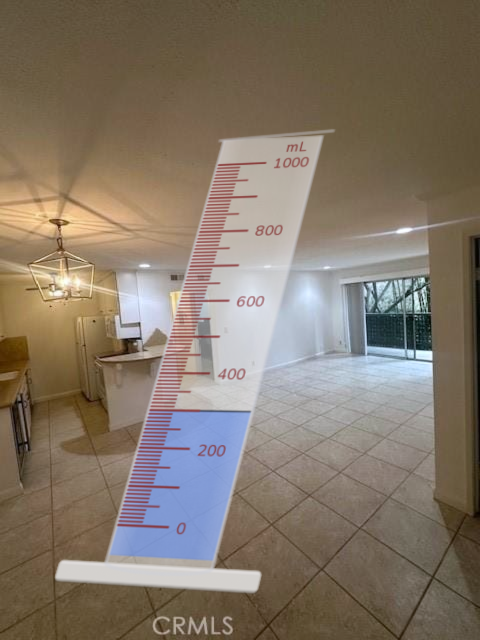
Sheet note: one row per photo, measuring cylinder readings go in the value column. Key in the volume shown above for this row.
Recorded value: 300 mL
